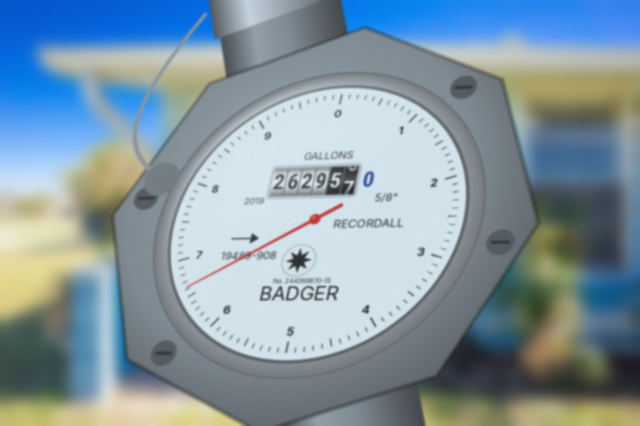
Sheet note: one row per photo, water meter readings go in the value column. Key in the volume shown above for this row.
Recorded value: 2629566.6 gal
